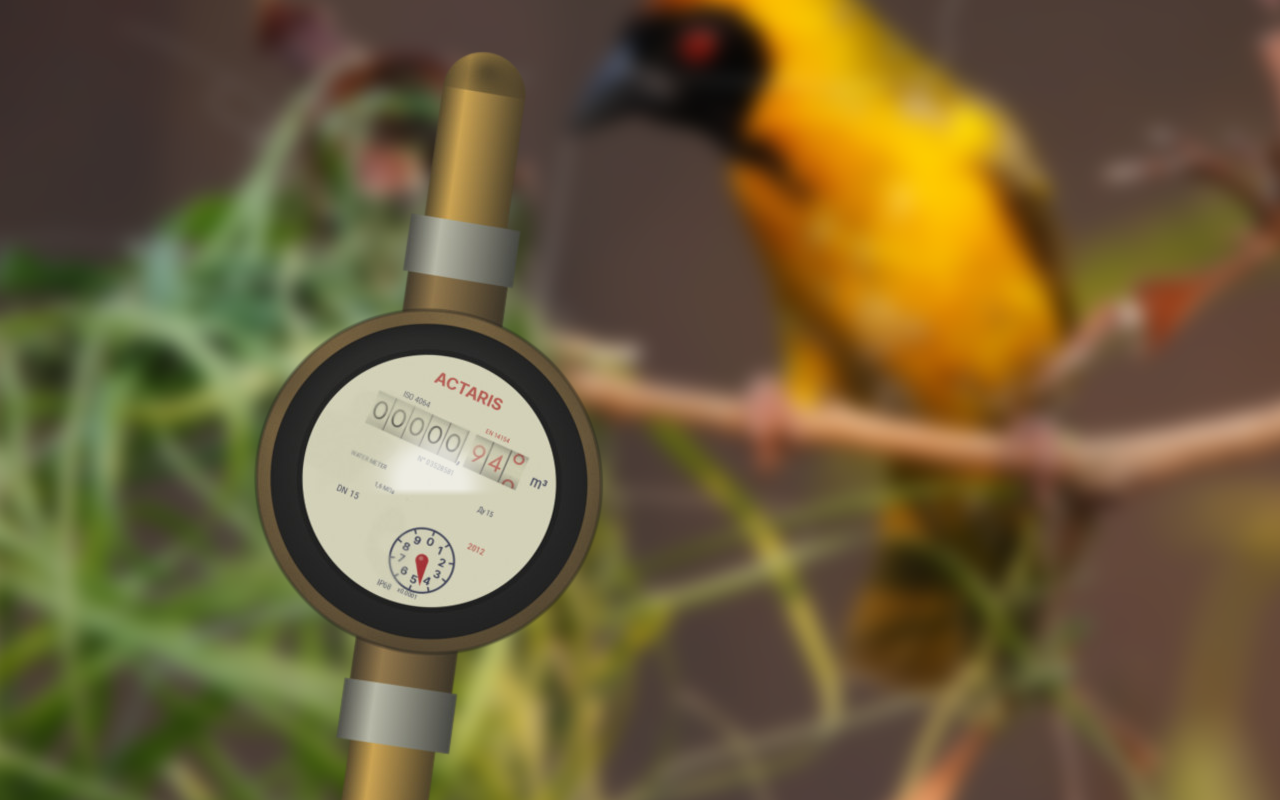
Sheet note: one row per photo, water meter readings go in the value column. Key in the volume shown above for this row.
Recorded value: 0.9484 m³
